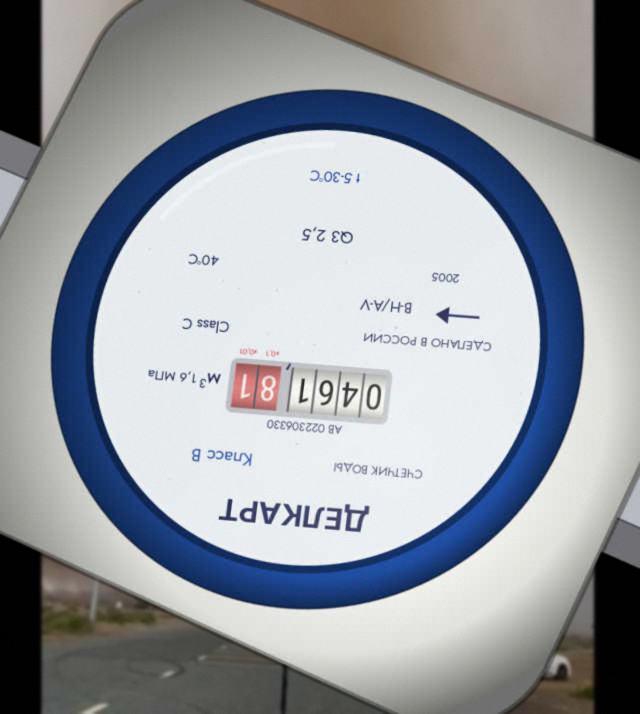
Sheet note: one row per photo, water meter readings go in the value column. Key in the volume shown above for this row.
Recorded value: 461.81 m³
